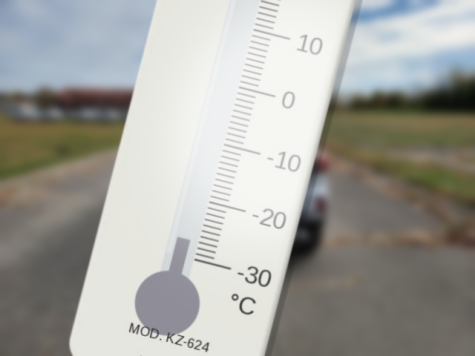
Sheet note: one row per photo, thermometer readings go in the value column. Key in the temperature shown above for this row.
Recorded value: -27 °C
